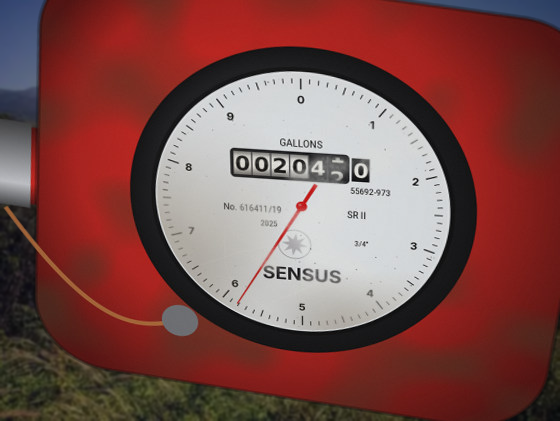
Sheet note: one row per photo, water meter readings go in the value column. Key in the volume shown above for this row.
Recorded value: 20415.8 gal
